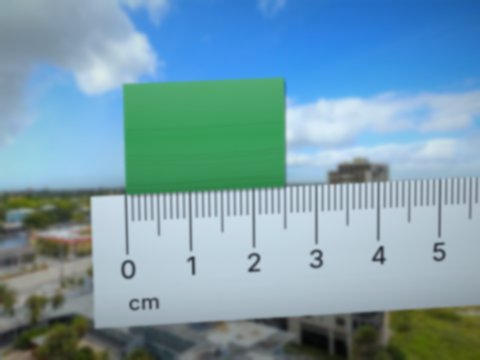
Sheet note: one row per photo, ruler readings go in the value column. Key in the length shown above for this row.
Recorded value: 2.5 cm
